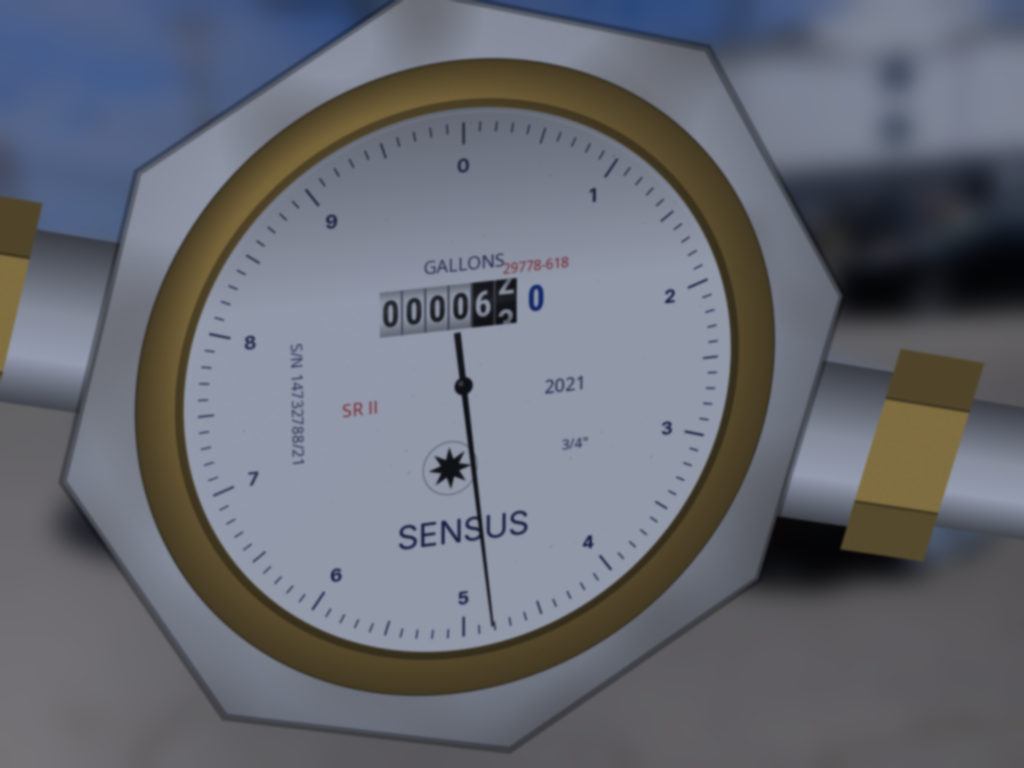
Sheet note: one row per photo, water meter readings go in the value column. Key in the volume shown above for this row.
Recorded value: 624.8 gal
